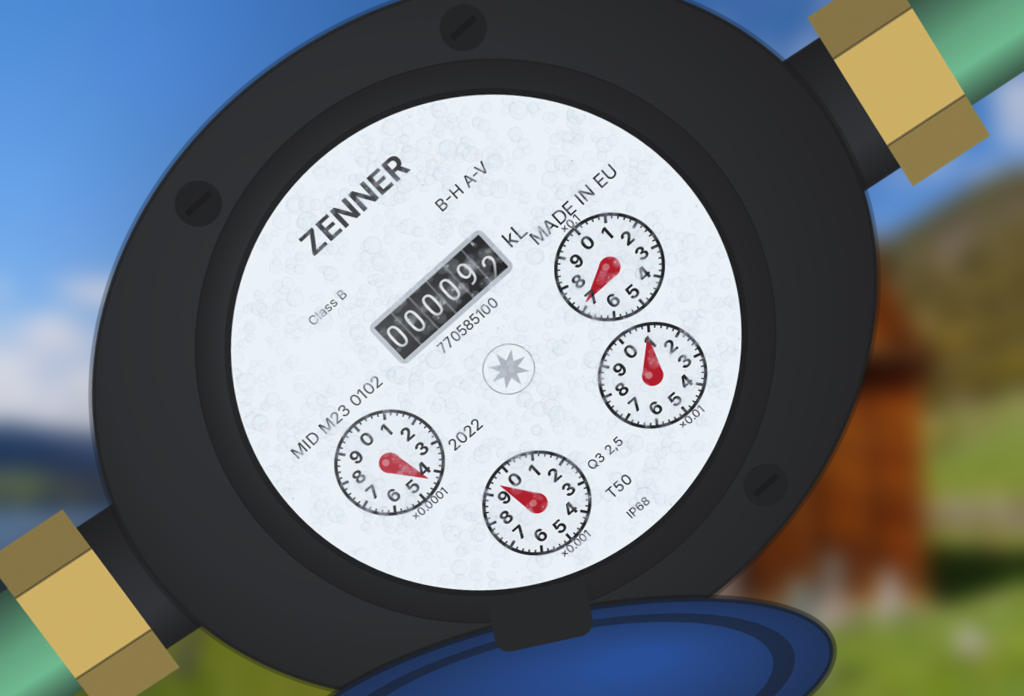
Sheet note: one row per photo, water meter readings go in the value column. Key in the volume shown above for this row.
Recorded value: 91.7094 kL
